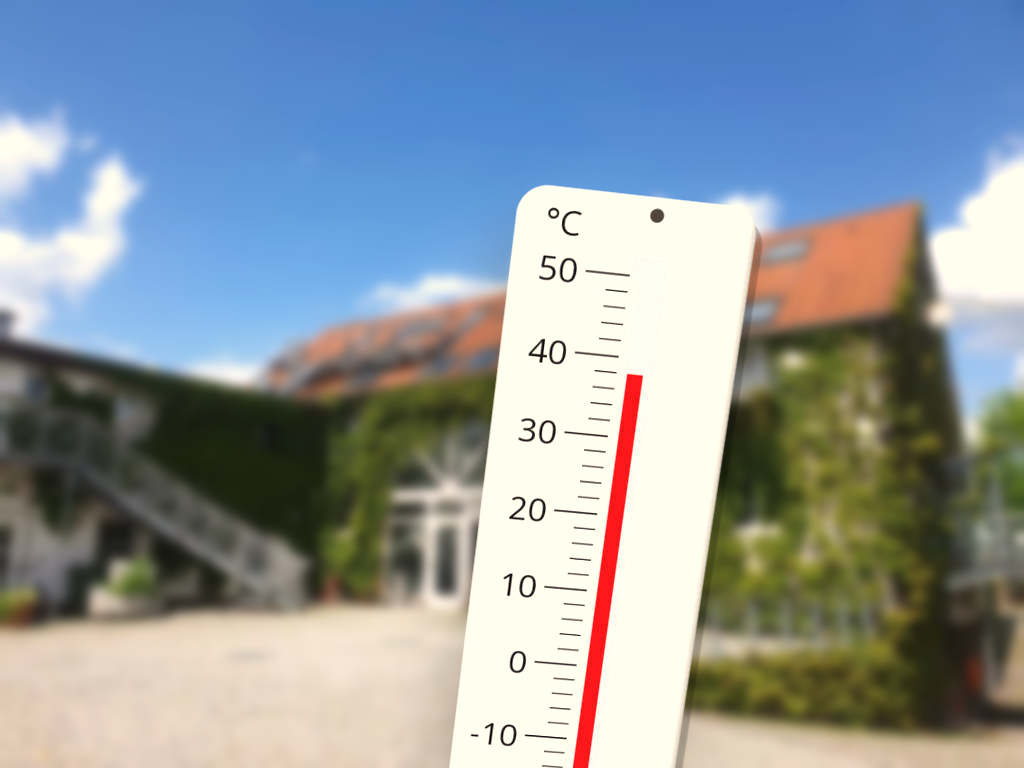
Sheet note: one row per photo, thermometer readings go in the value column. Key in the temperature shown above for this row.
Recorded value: 38 °C
